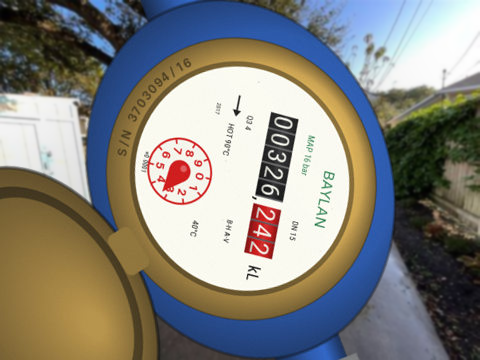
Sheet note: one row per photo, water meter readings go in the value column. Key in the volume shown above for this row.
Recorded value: 326.2423 kL
